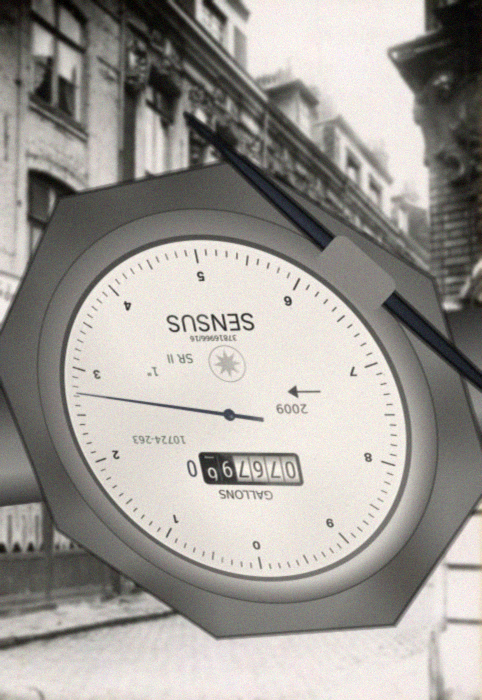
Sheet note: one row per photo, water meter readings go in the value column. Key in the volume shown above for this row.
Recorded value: 767962.7 gal
